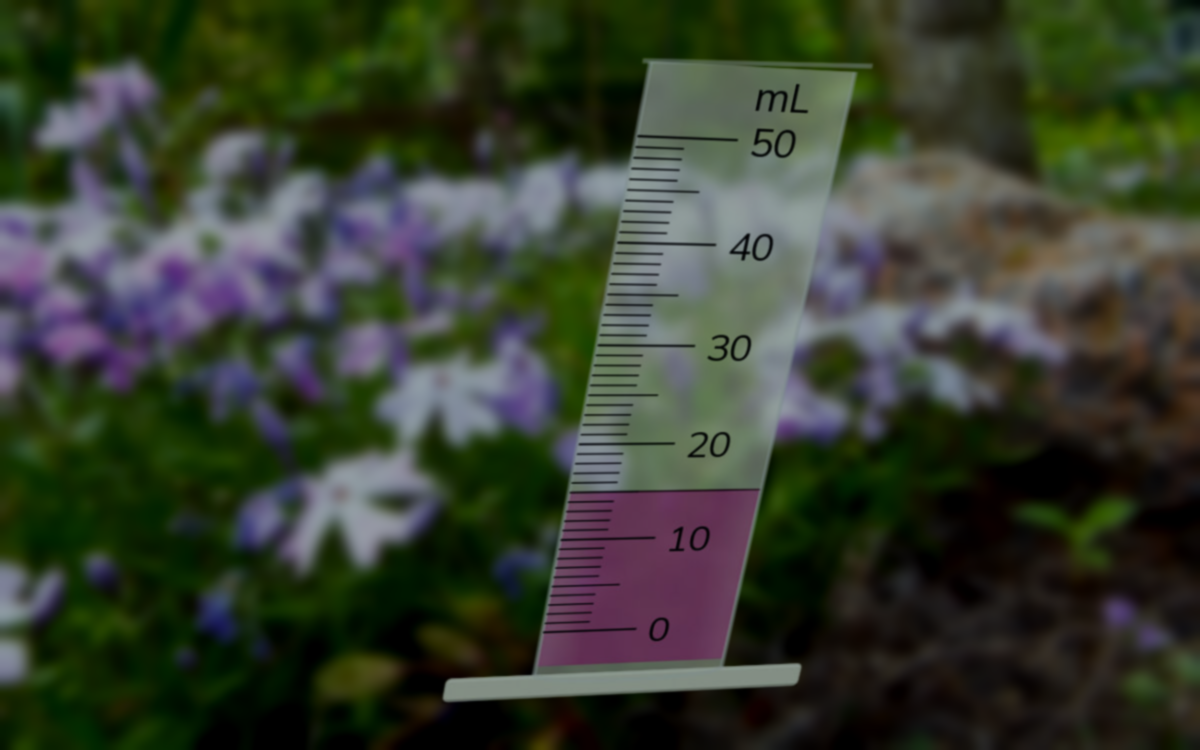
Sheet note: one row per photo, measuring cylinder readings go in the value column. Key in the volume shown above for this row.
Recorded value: 15 mL
